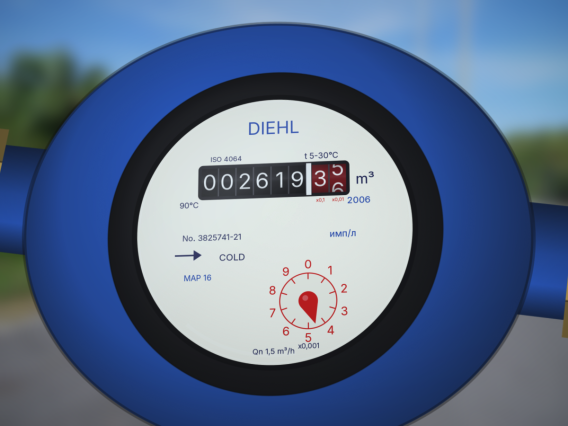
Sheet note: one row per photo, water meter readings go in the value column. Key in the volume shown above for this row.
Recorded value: 2619.354 m³
